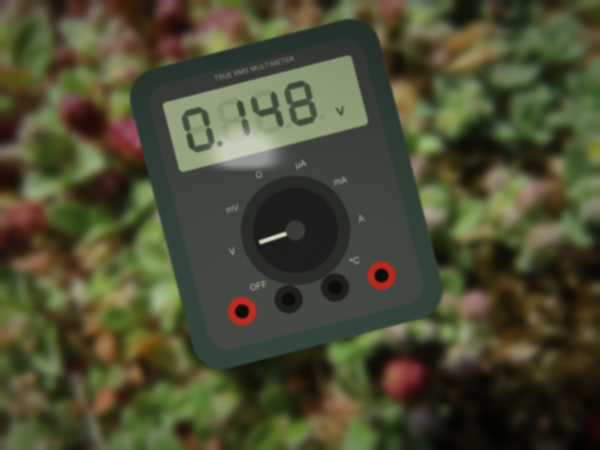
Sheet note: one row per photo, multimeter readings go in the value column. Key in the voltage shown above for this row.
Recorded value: 0.148 V
